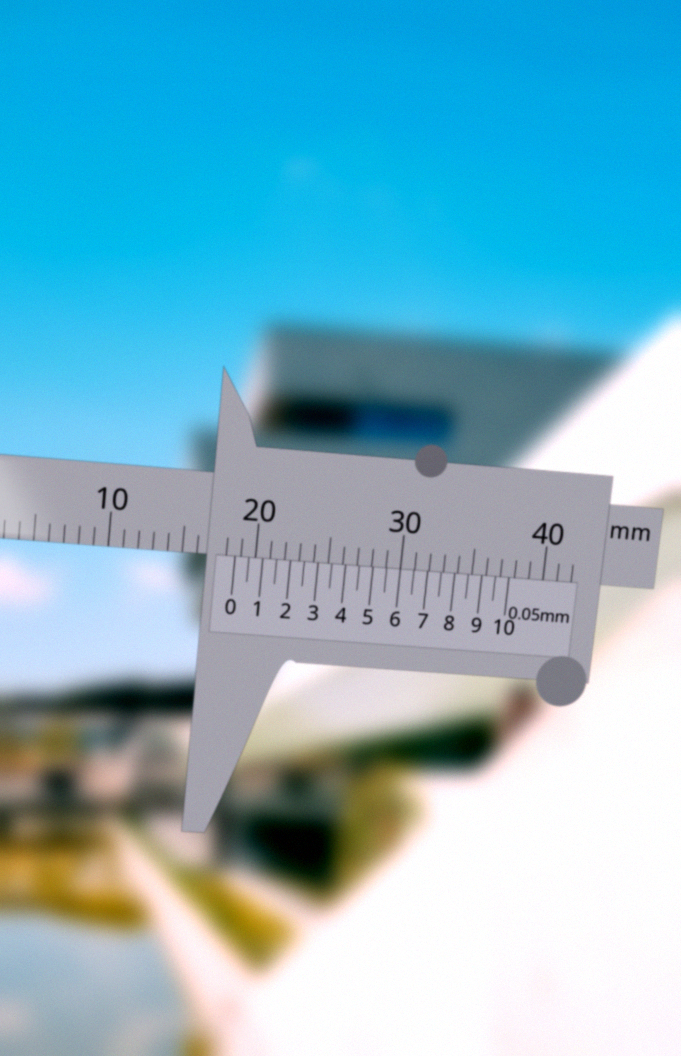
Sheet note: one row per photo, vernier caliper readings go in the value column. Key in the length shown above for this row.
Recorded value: 18.6 mm
